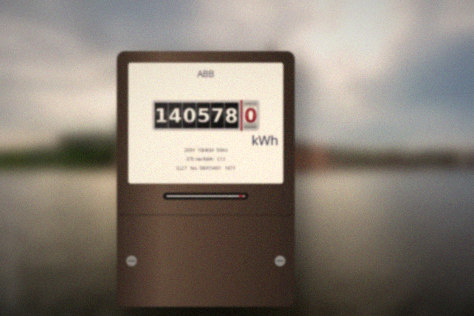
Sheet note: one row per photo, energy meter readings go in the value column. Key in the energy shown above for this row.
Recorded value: 140578.0 kWh
